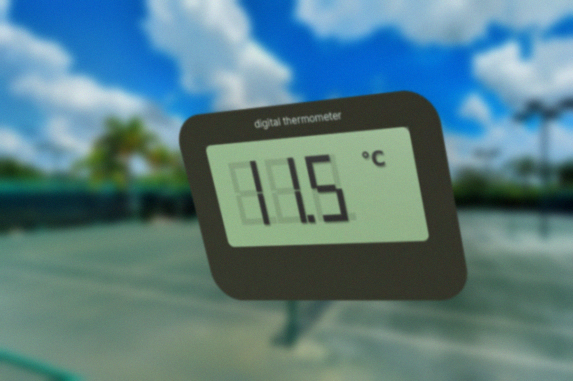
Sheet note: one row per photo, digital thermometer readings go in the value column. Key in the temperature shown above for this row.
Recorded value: 11.5 °C
